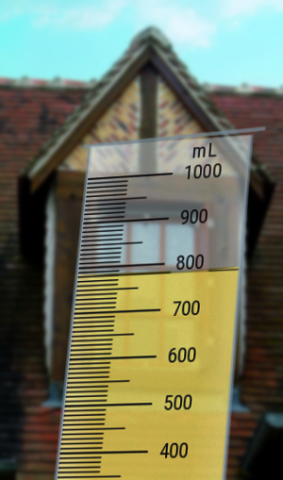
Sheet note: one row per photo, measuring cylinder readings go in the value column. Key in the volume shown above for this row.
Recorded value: 780 mL
